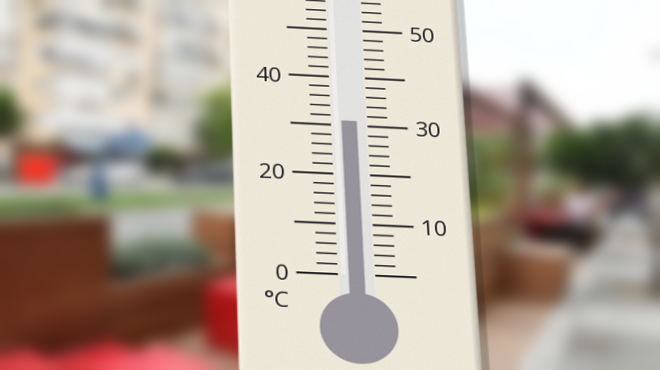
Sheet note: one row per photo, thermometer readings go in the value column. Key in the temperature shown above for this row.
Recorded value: 31 °C
